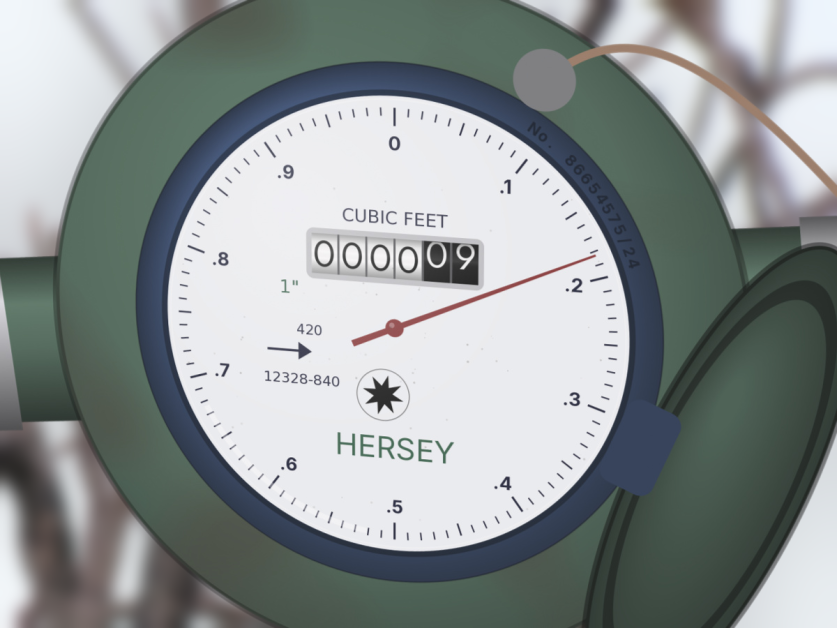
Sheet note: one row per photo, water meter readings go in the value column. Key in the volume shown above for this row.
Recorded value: 9.18 ft³
